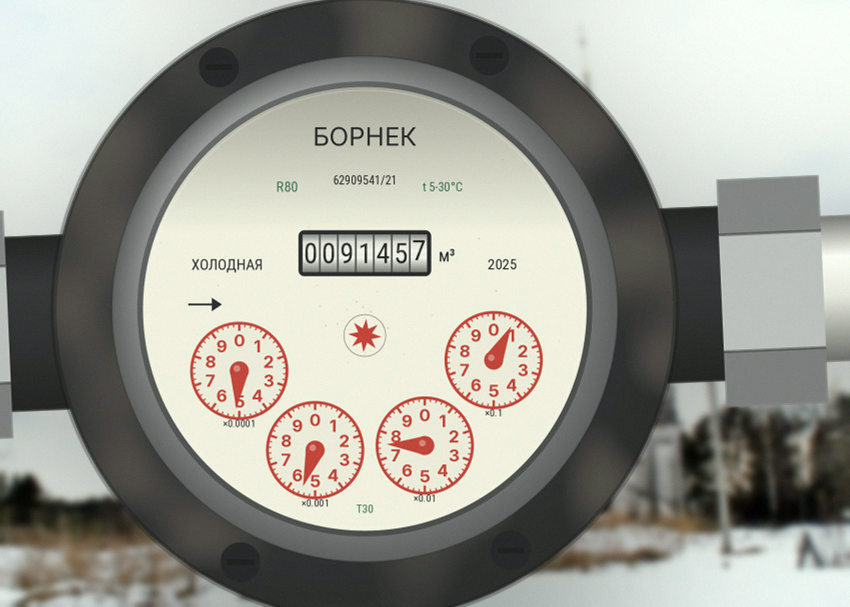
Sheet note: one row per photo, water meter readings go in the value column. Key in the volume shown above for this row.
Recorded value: 91457.0755 m³
